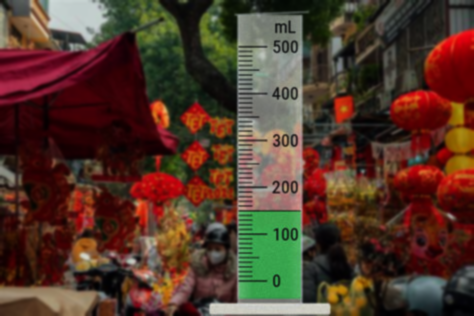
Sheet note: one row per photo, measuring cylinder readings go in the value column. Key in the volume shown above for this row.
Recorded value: 150 mL
